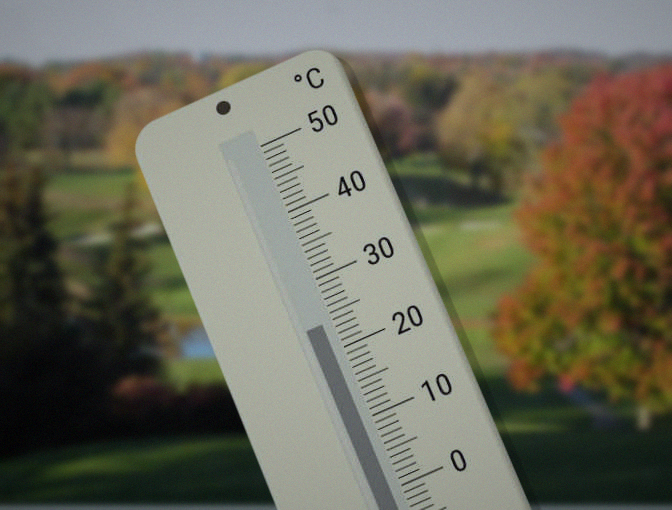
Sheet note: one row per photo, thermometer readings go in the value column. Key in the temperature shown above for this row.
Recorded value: 24 °C
